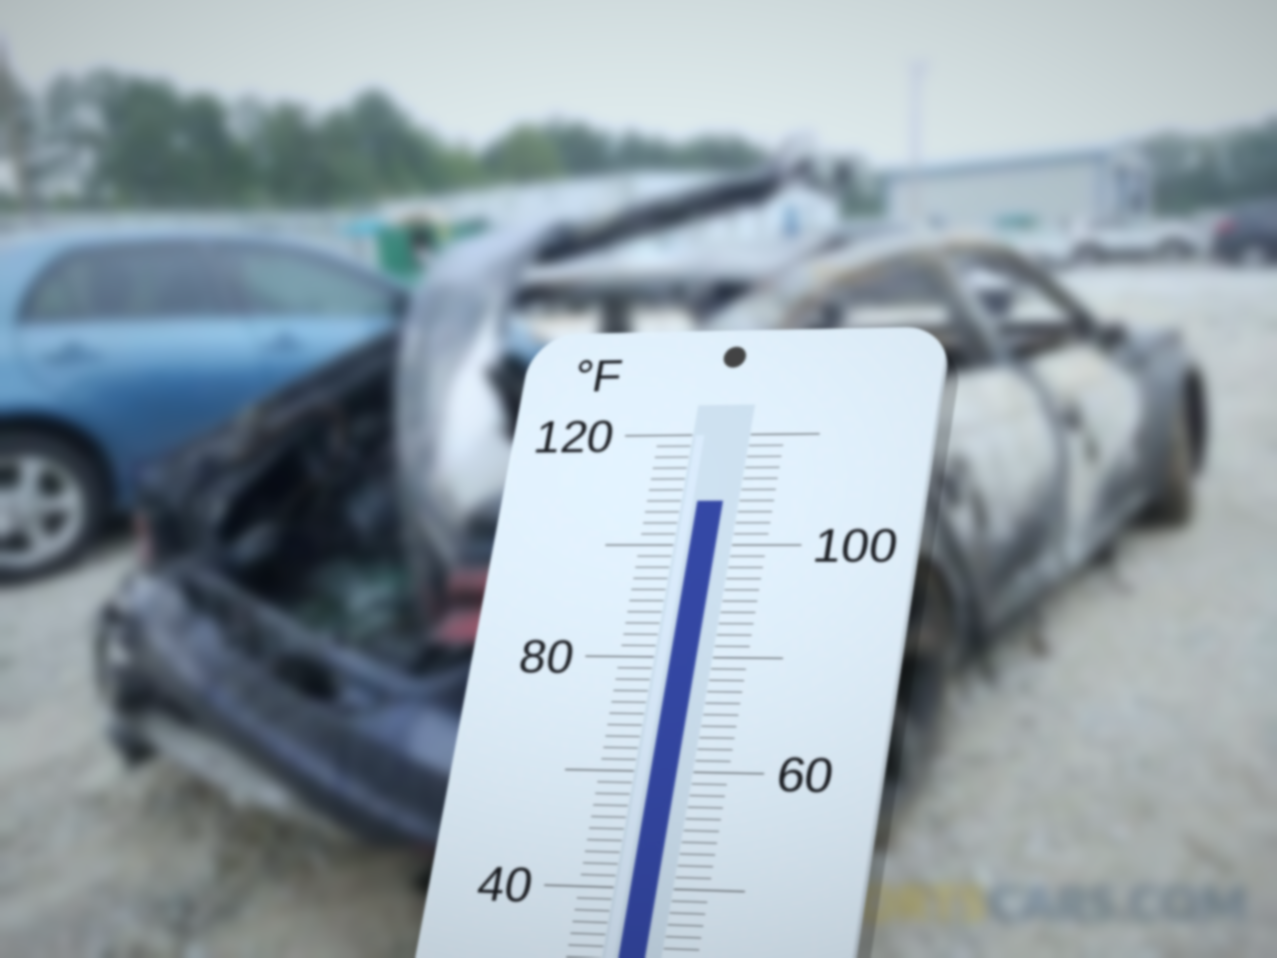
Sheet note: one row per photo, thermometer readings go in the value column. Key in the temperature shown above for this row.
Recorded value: 108 °F
